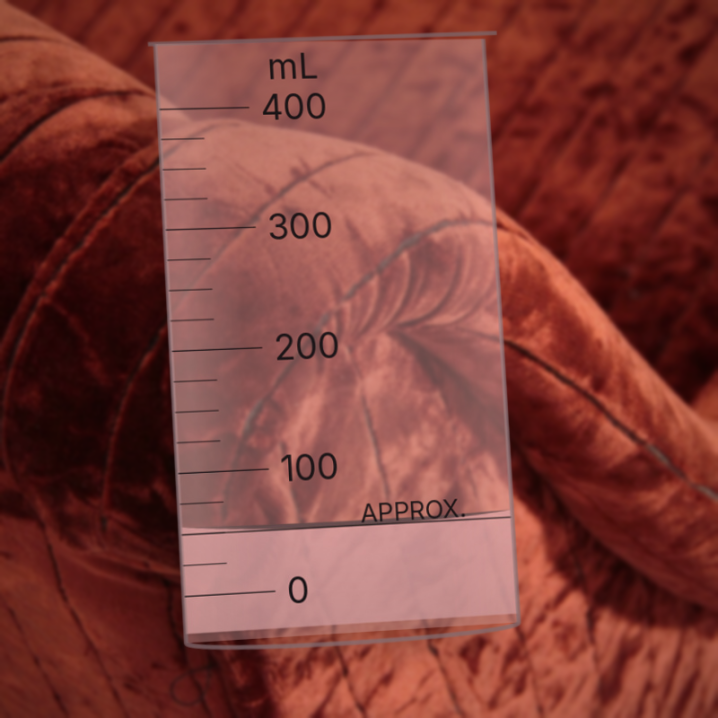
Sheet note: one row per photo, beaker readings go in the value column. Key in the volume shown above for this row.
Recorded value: 50 mL
